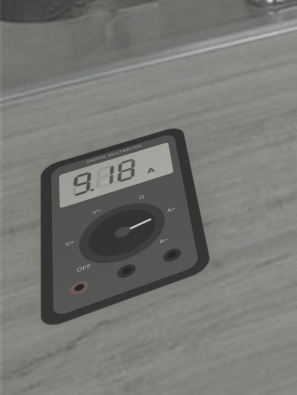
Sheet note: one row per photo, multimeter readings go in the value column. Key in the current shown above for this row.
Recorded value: 9.18 A
